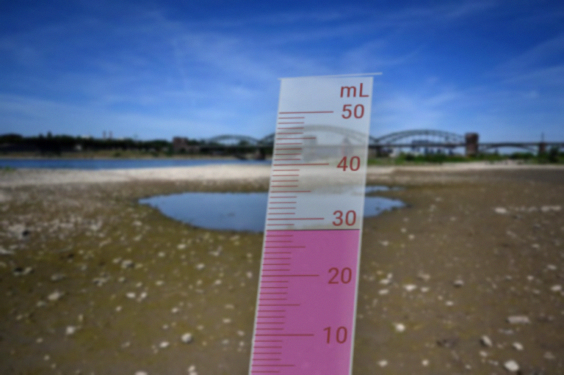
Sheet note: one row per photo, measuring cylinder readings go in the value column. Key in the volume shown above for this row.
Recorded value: 28 mL
